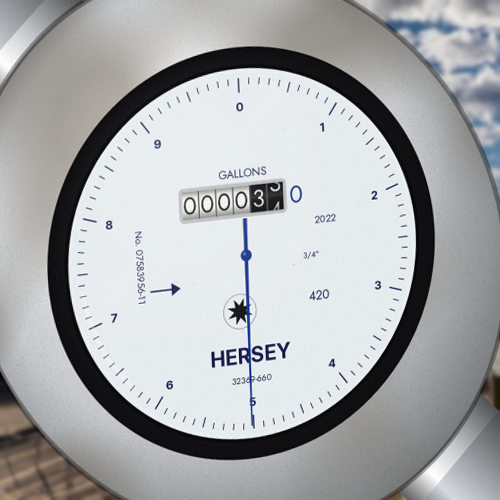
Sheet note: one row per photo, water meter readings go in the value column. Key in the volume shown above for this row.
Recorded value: 335.0 gal
